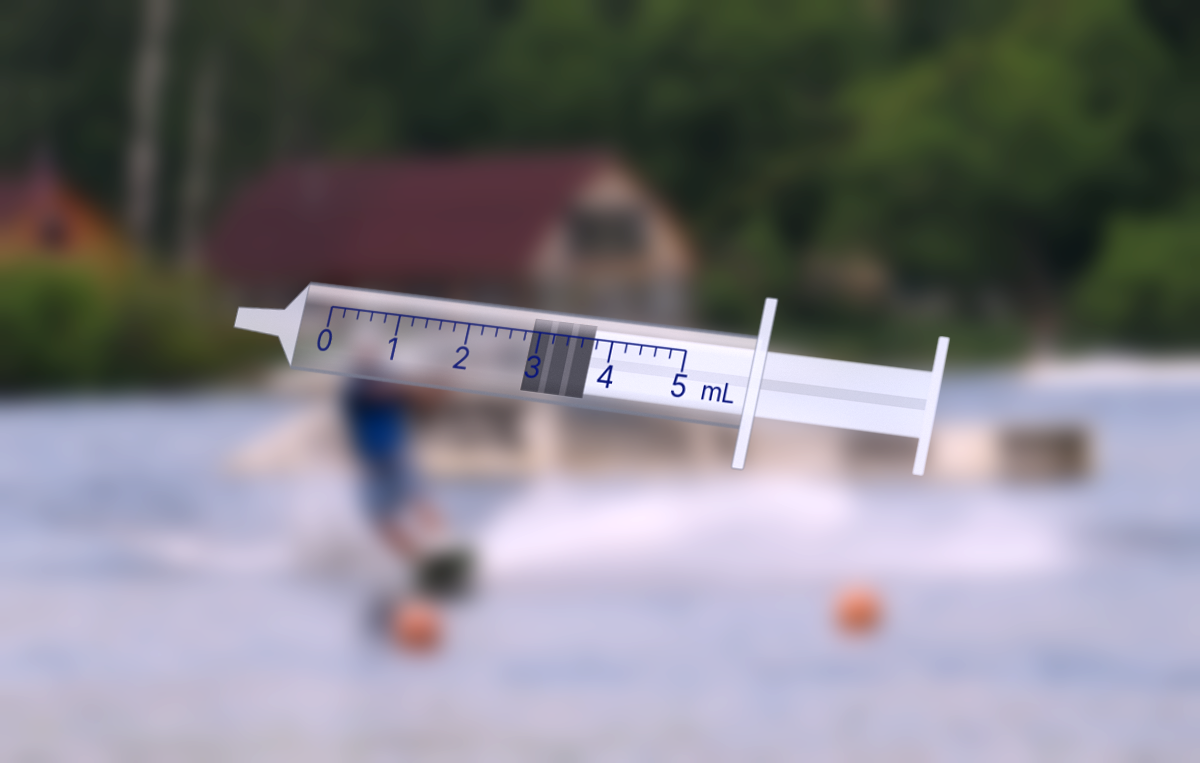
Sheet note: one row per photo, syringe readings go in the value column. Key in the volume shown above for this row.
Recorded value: 2.9 mL
